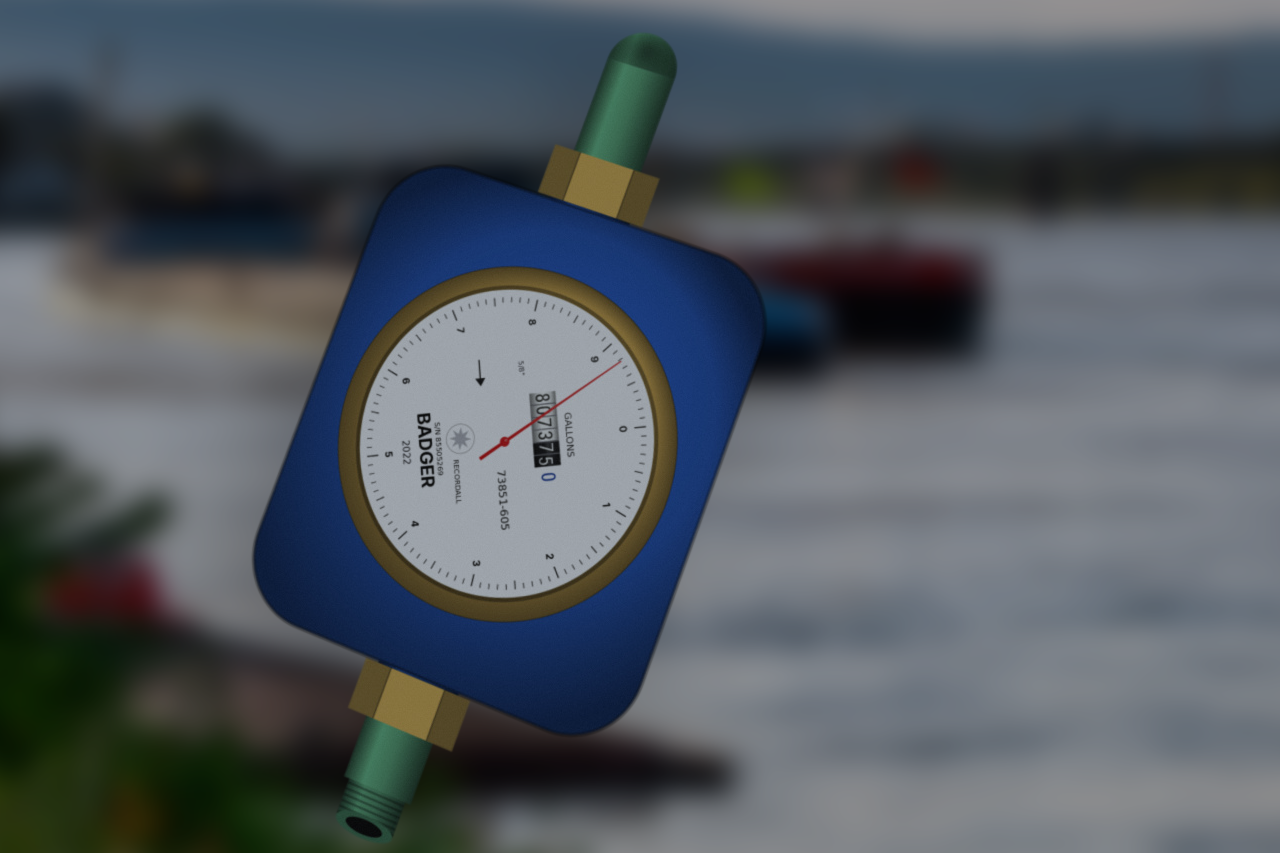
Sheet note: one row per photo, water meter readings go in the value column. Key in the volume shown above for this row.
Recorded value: 8073749.2 gal
